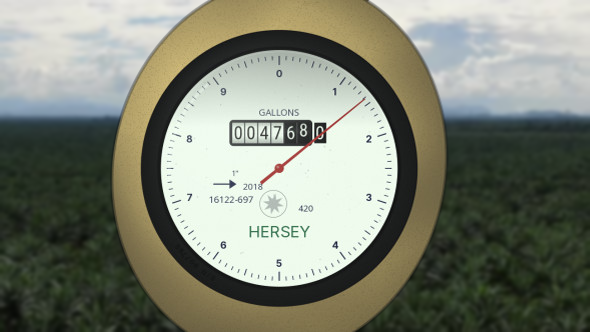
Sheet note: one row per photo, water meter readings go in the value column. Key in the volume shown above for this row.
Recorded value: 47681.4 gal
